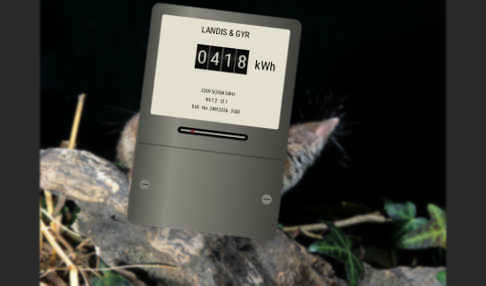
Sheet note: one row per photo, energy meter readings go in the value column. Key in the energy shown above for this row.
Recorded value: 418 kWh
